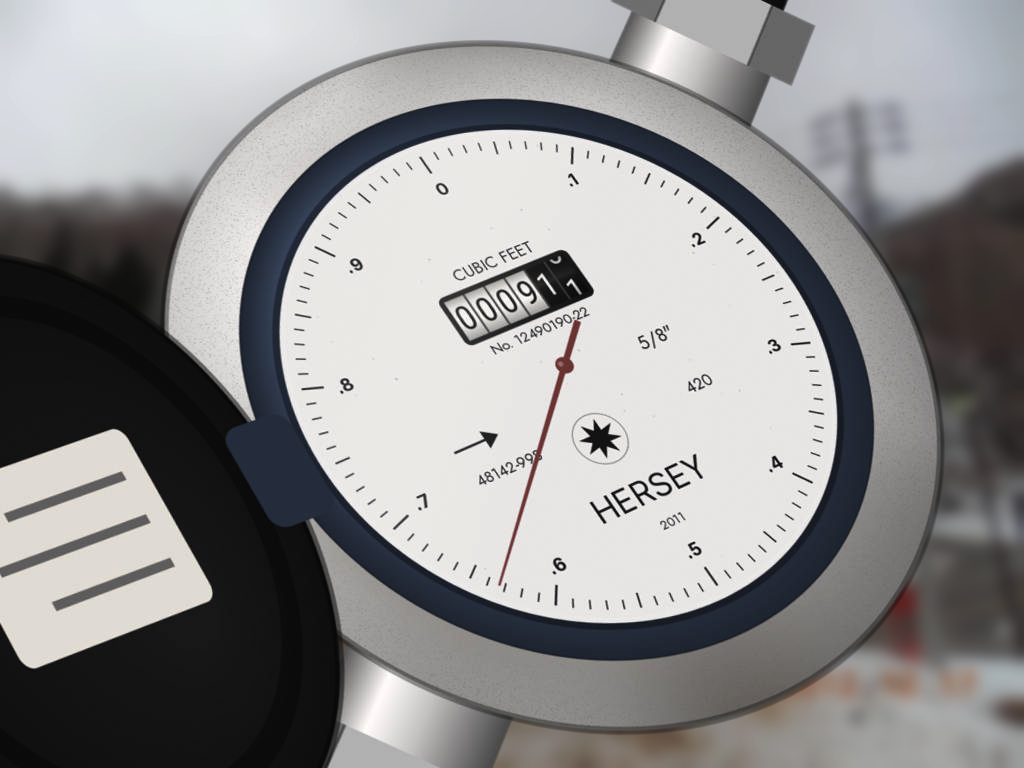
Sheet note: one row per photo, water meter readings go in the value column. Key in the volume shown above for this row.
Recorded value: 910.63 ft³
